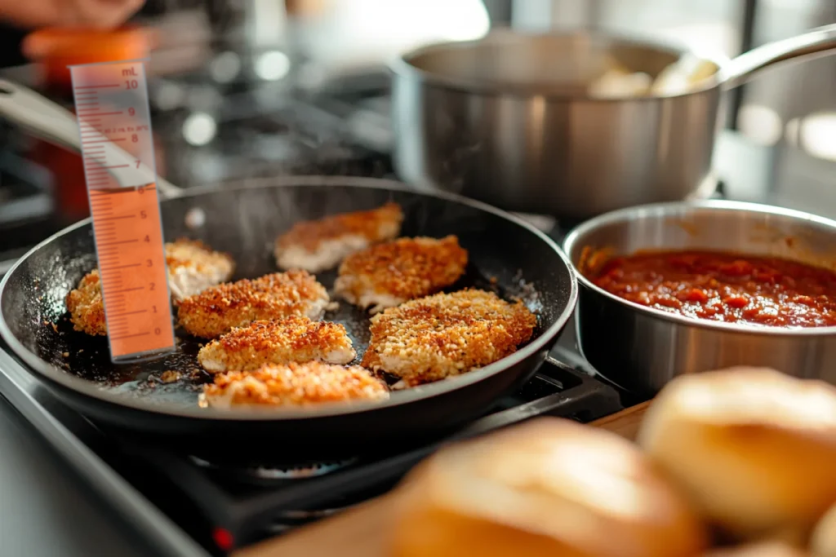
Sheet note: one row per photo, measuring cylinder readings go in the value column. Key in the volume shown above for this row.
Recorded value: 6 mL
